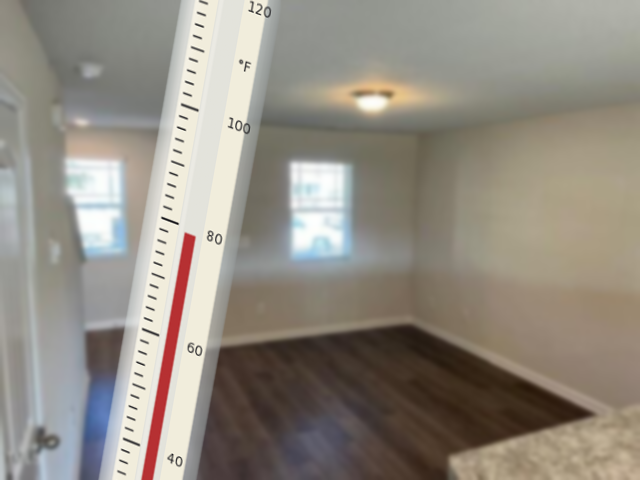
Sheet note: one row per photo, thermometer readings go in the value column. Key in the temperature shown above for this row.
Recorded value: 79 °F
